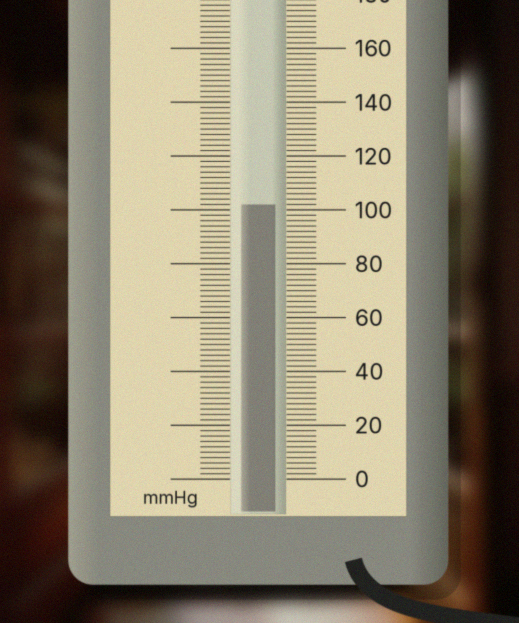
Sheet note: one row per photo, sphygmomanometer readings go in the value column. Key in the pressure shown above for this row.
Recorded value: 102 mmHg
